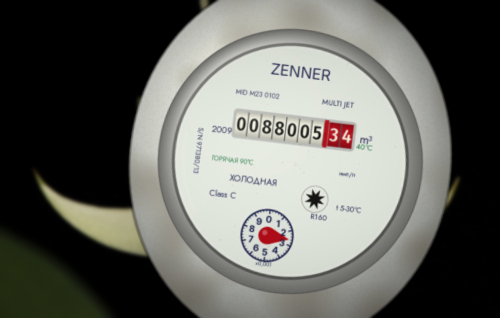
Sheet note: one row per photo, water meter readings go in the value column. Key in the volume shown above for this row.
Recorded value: 88005.342 m³
